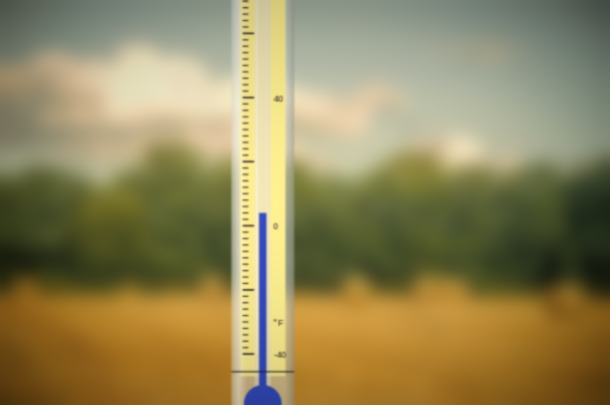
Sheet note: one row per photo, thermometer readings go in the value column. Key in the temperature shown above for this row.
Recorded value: 4 °F
